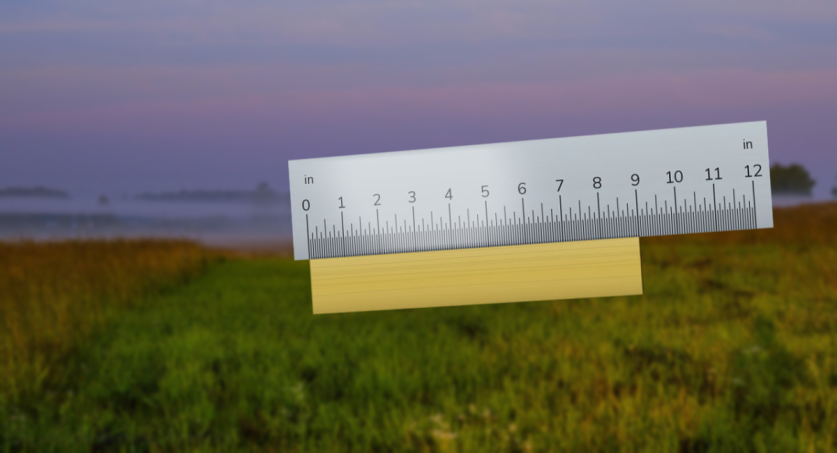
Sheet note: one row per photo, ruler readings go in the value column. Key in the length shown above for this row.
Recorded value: 9 in
